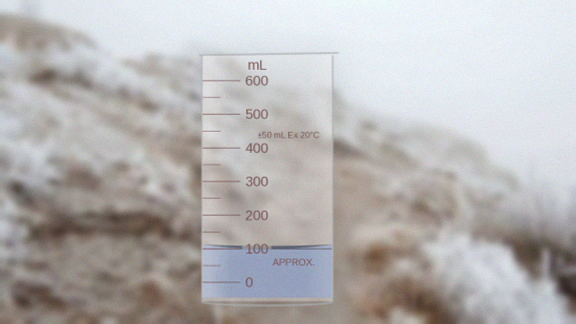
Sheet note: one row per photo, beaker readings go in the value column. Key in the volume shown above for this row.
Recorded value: 100 mL
